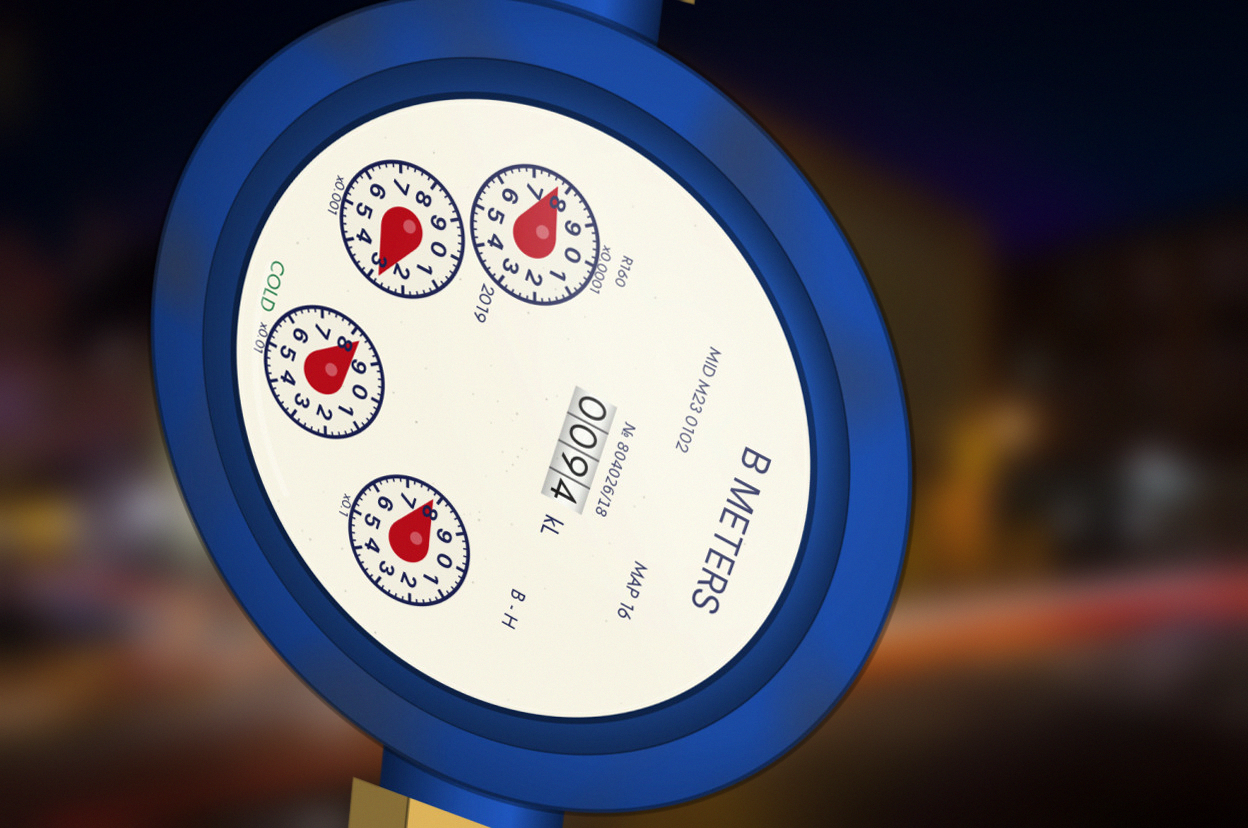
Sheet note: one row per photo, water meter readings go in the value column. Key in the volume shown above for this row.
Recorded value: 94.7827 kL
